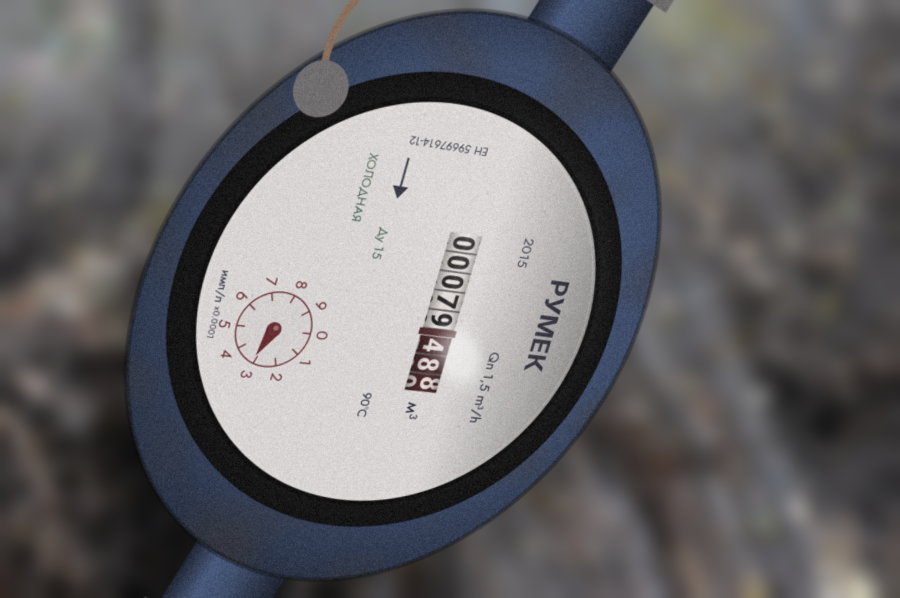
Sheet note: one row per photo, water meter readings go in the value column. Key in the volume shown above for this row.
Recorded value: 79.4883 m³
